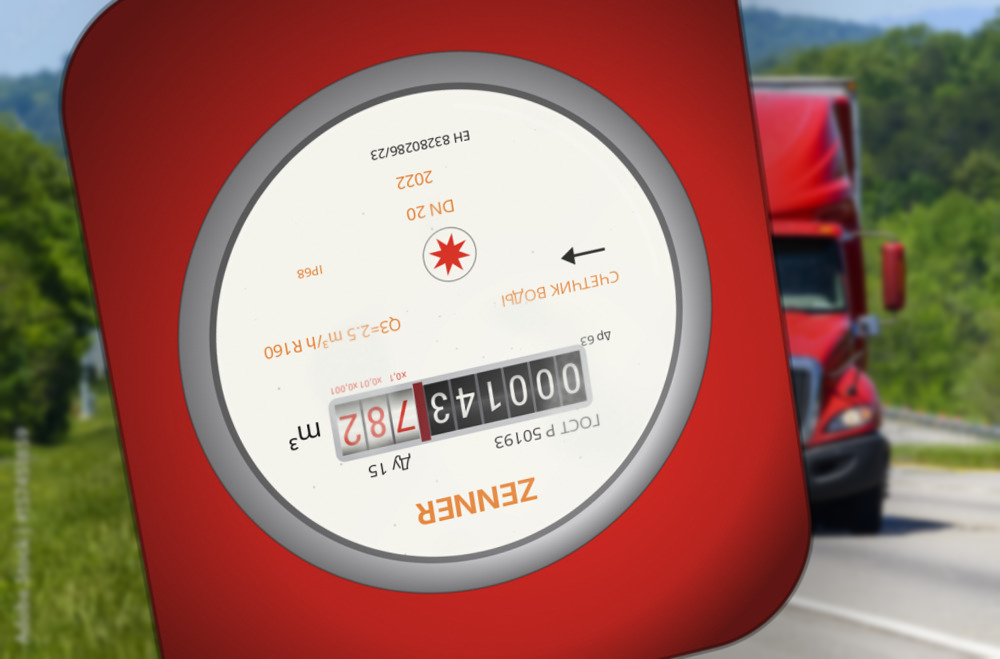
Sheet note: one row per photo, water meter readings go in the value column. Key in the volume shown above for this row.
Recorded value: 143.782 m³
